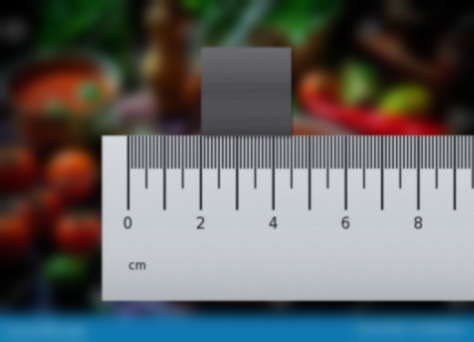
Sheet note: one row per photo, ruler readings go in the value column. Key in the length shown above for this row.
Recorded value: 2.5 cm
